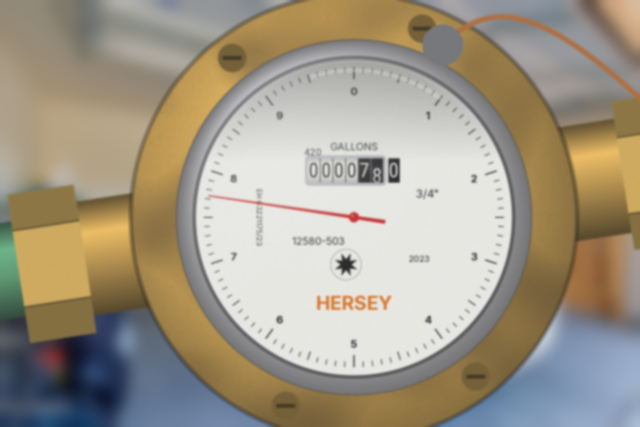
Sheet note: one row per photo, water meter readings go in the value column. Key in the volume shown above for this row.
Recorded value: 777.7 gal
